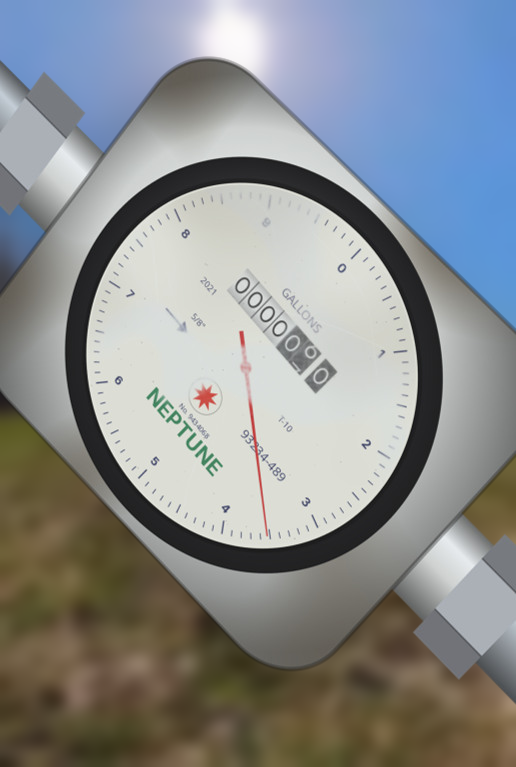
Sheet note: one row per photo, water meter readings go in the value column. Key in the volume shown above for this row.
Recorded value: 63.5 gal
